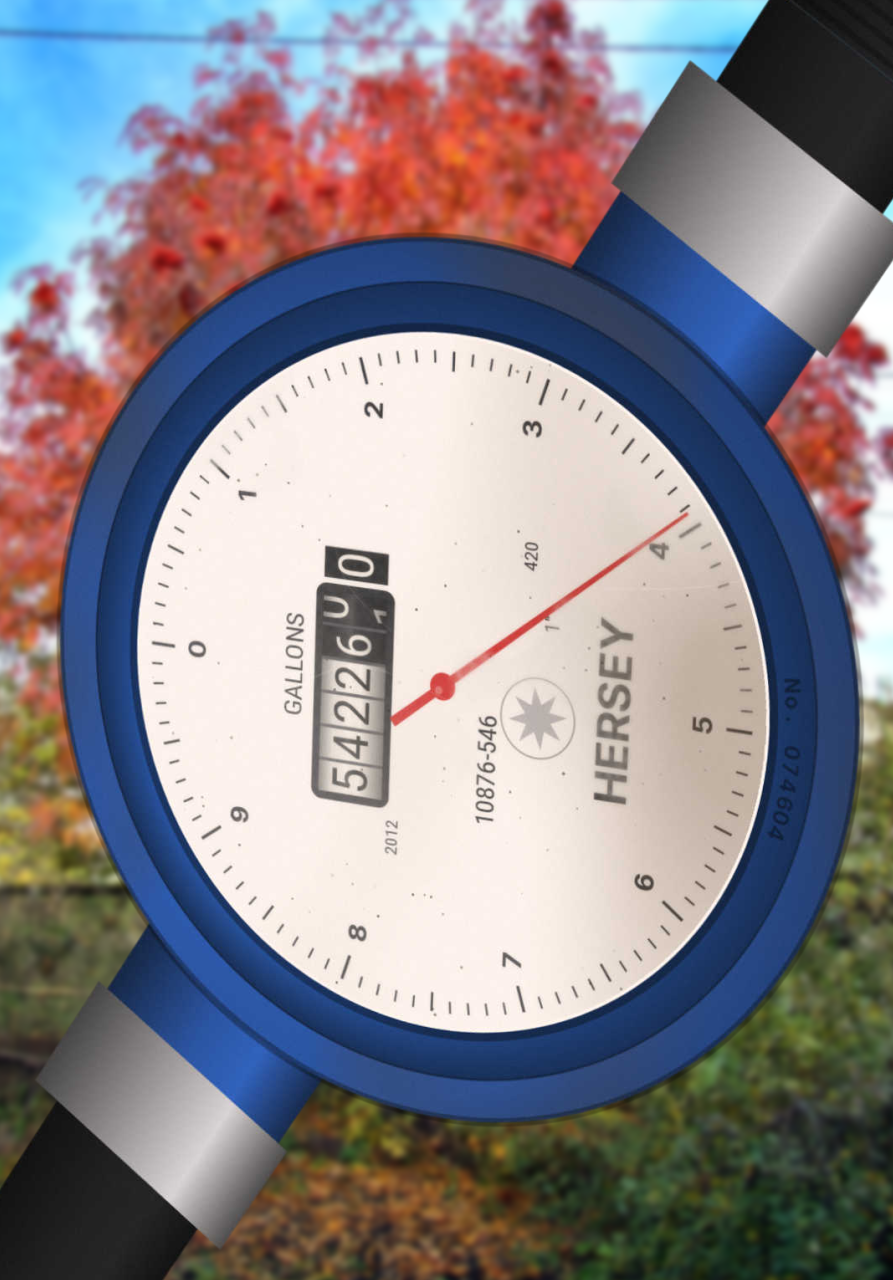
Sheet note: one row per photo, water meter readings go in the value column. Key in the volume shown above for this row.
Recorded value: 5422603.9 gal
